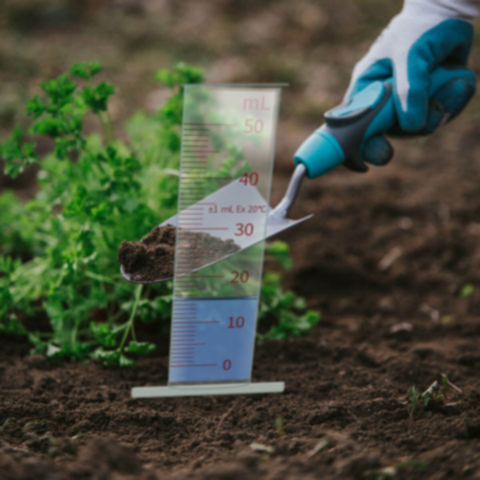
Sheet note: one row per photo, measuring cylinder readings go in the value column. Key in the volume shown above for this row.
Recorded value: 15 mL
